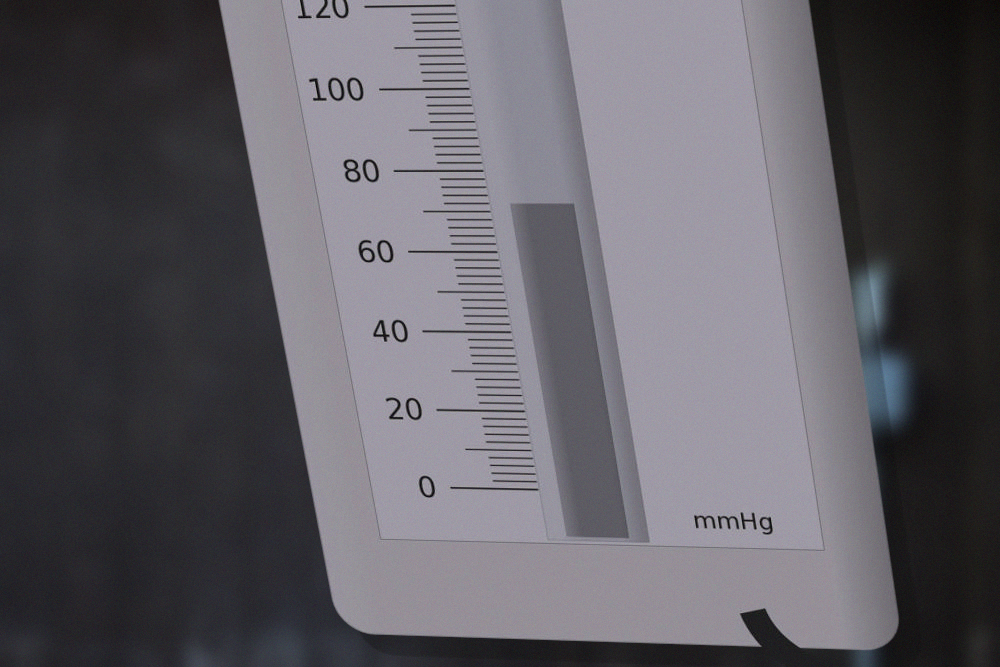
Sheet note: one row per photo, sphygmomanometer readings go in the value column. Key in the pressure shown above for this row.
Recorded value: 72 mmHg
